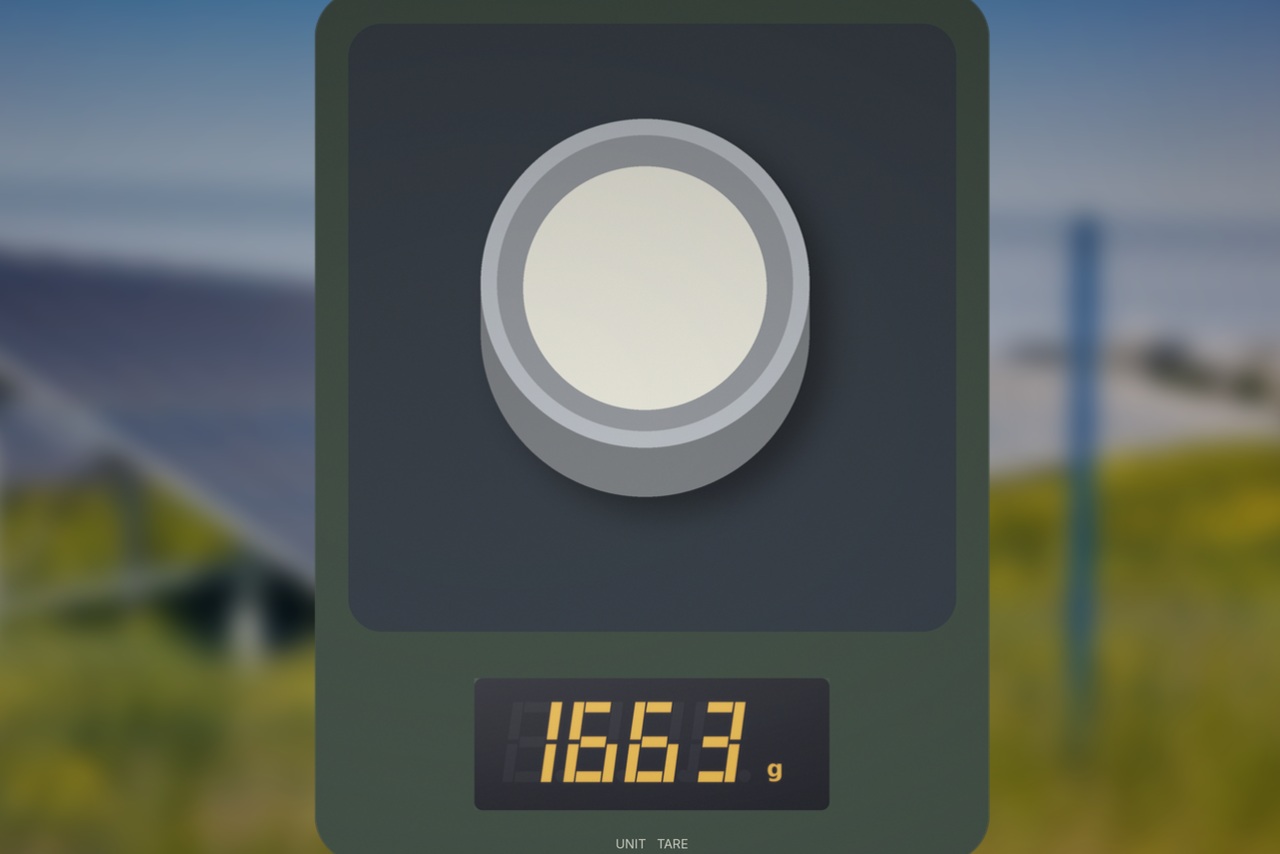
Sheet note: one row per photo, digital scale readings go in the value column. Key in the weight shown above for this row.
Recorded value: 1663 g
